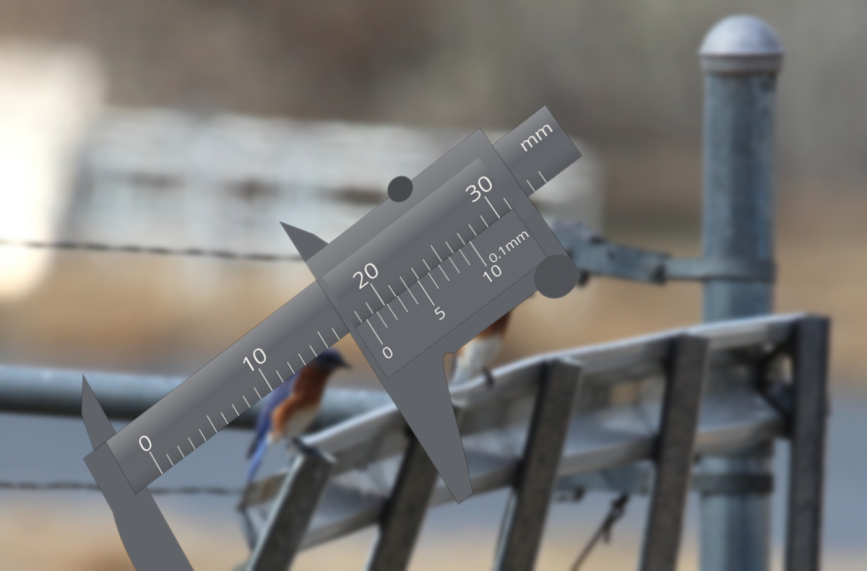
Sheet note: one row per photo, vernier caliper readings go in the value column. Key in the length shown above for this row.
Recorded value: 18.4 mm
